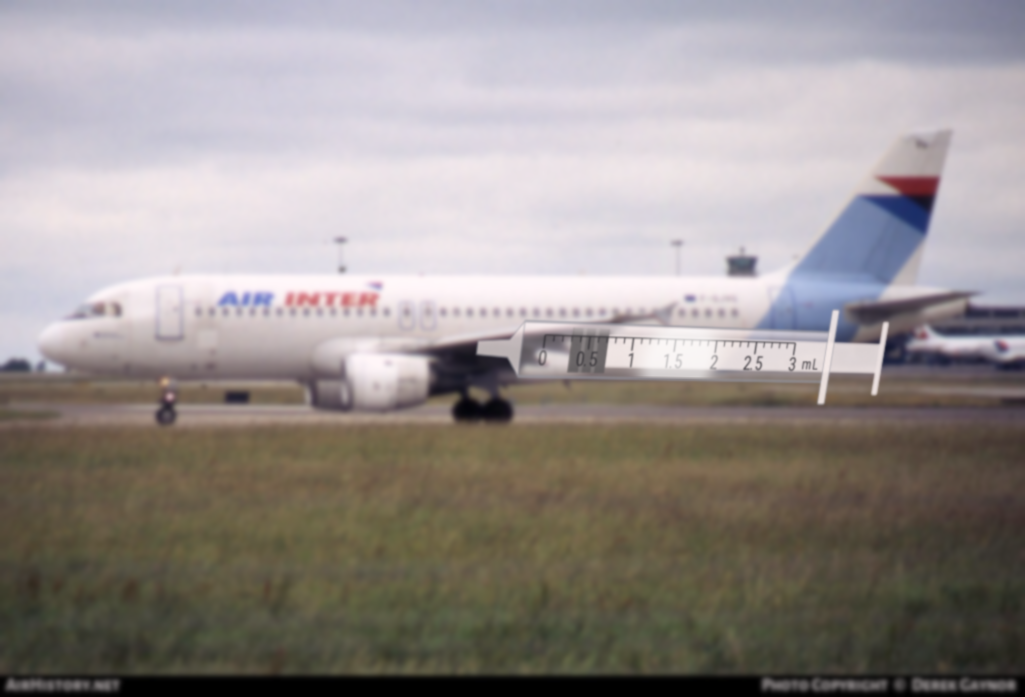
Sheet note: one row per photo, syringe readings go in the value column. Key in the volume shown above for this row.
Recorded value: 0.3 mL
